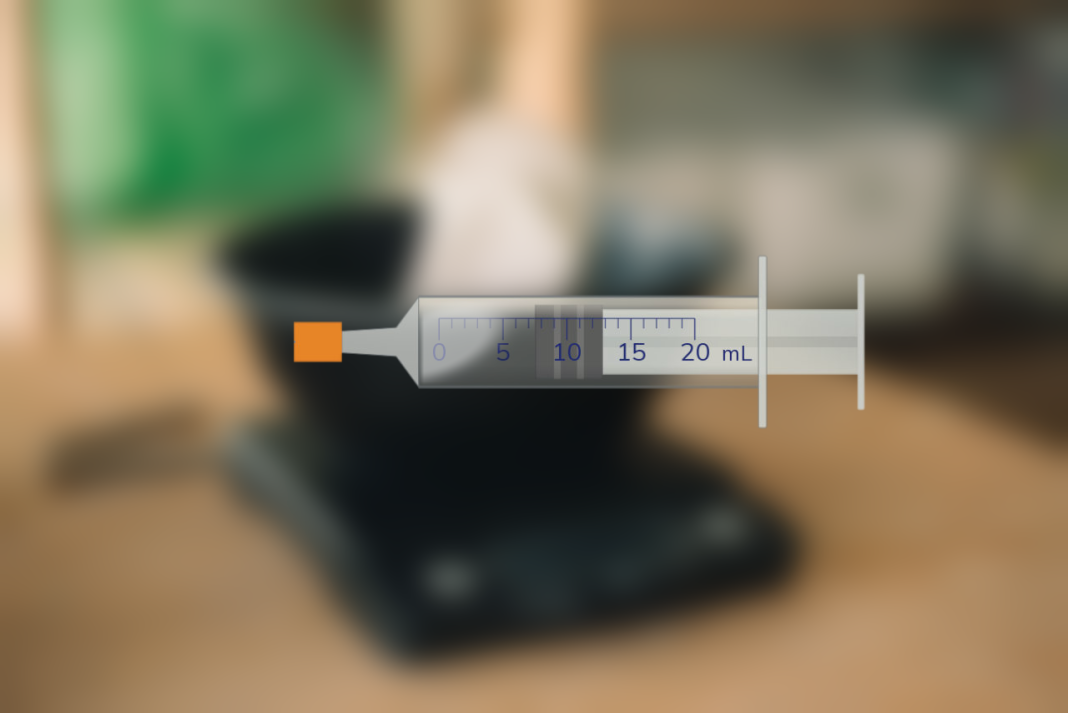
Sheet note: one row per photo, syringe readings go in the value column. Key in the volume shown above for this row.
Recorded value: 7.5 mL
